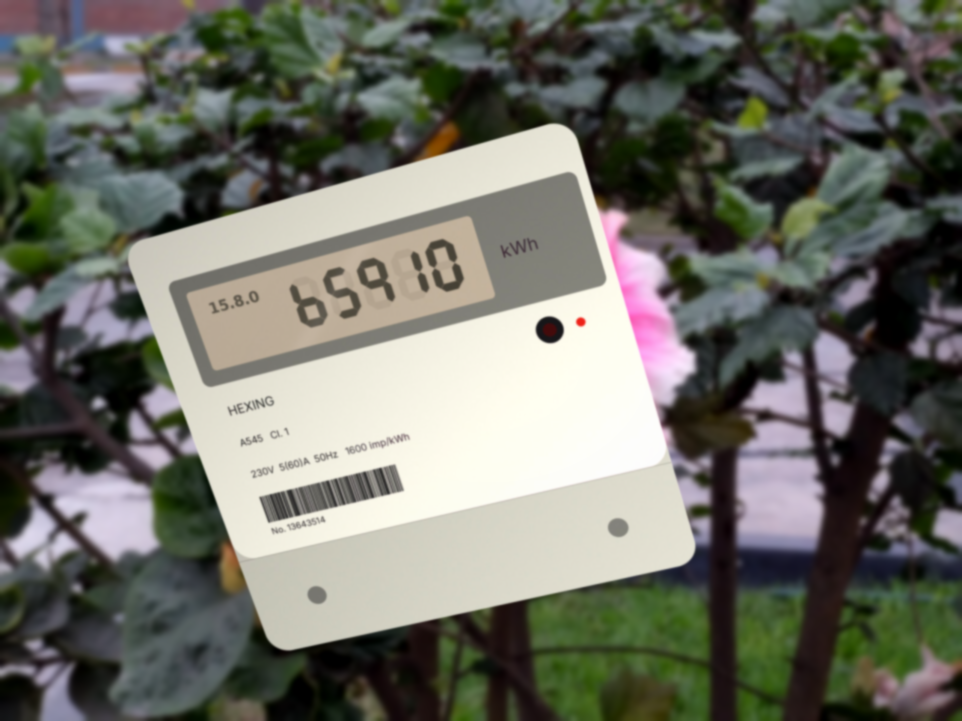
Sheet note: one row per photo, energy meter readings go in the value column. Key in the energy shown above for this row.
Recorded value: 65910 kWh
